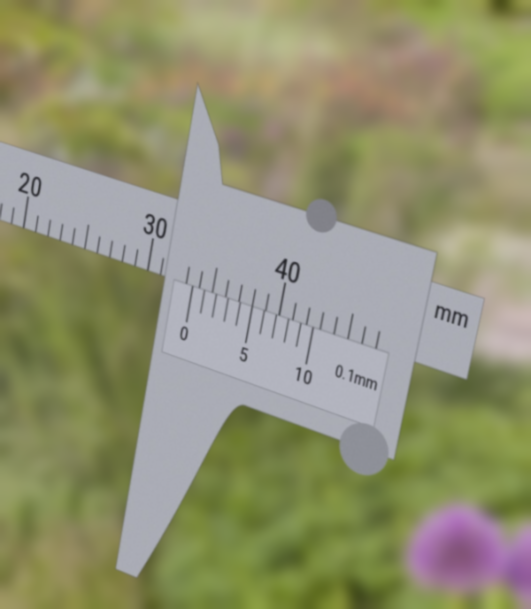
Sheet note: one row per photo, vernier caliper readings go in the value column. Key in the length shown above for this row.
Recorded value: 33.5 mm
